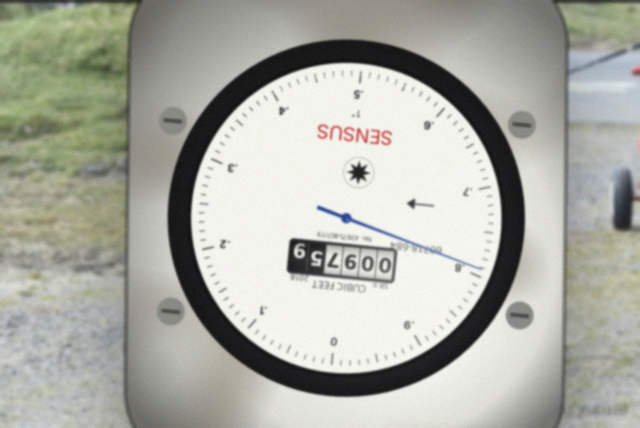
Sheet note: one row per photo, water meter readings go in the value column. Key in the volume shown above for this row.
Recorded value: 9758.79 ft³
